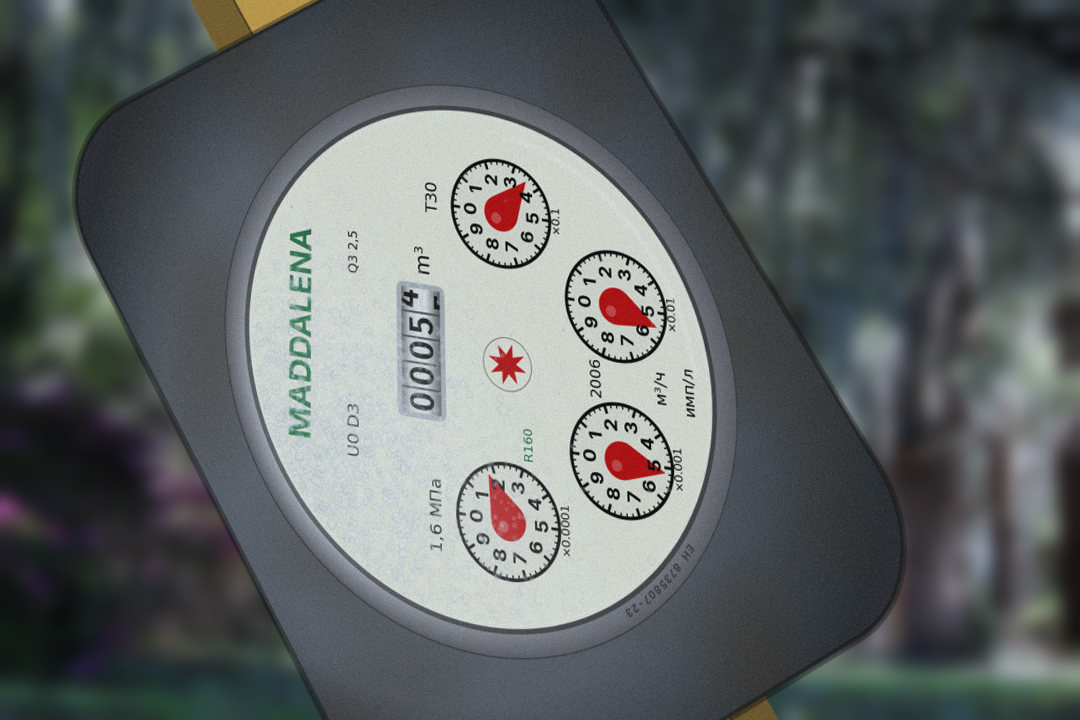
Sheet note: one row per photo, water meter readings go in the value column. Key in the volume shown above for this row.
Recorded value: 54.3551 m³
